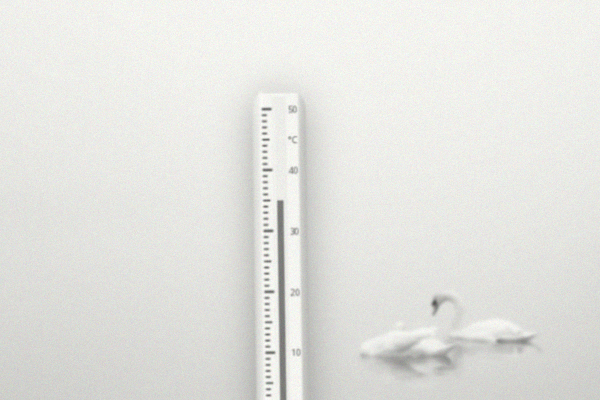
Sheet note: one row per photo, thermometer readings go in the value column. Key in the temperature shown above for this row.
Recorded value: 35 °C
